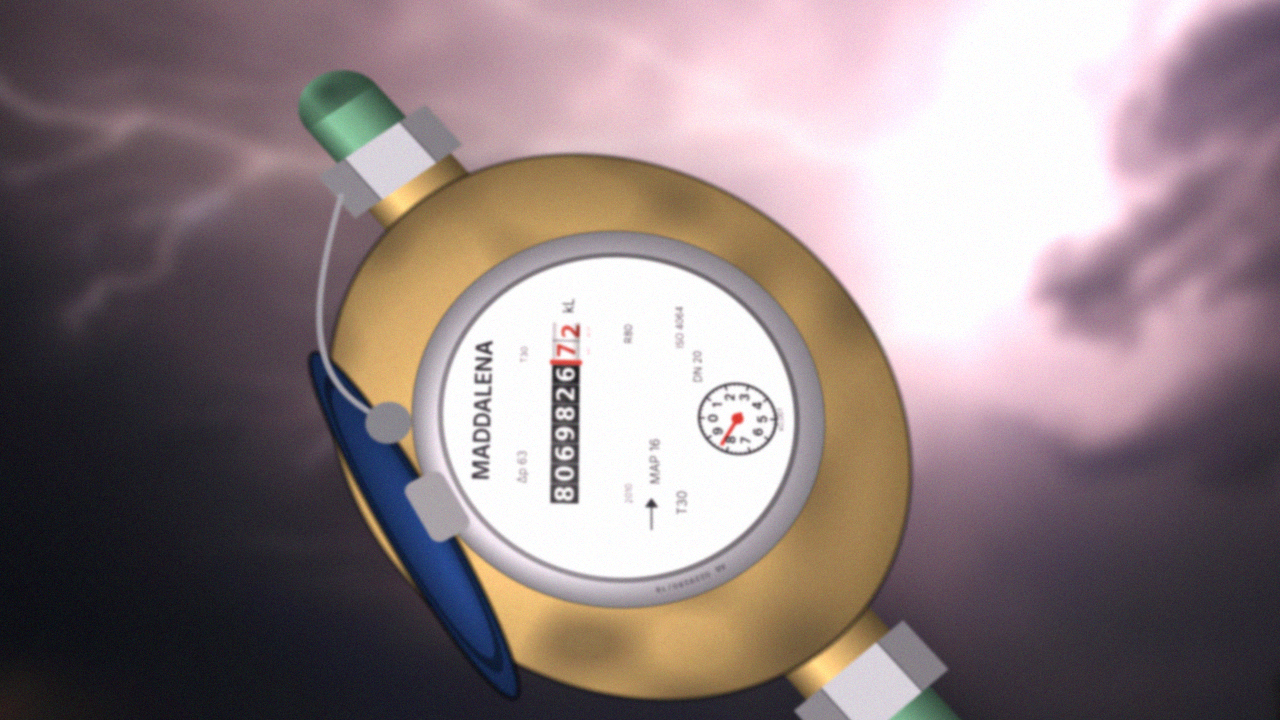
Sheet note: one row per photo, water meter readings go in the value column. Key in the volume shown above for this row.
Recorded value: 8069826.718 kL
